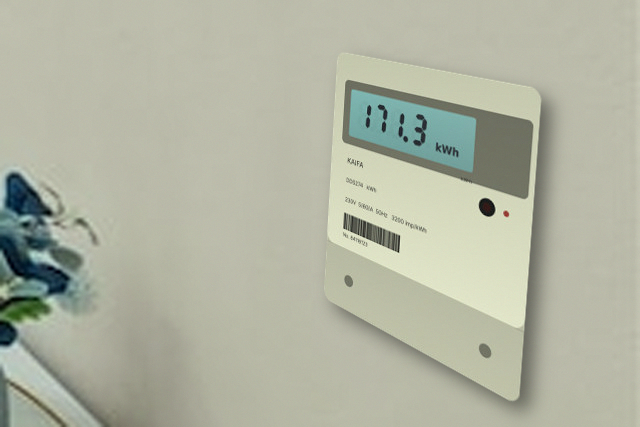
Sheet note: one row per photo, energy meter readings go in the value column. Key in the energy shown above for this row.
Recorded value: 171.3 kWh
